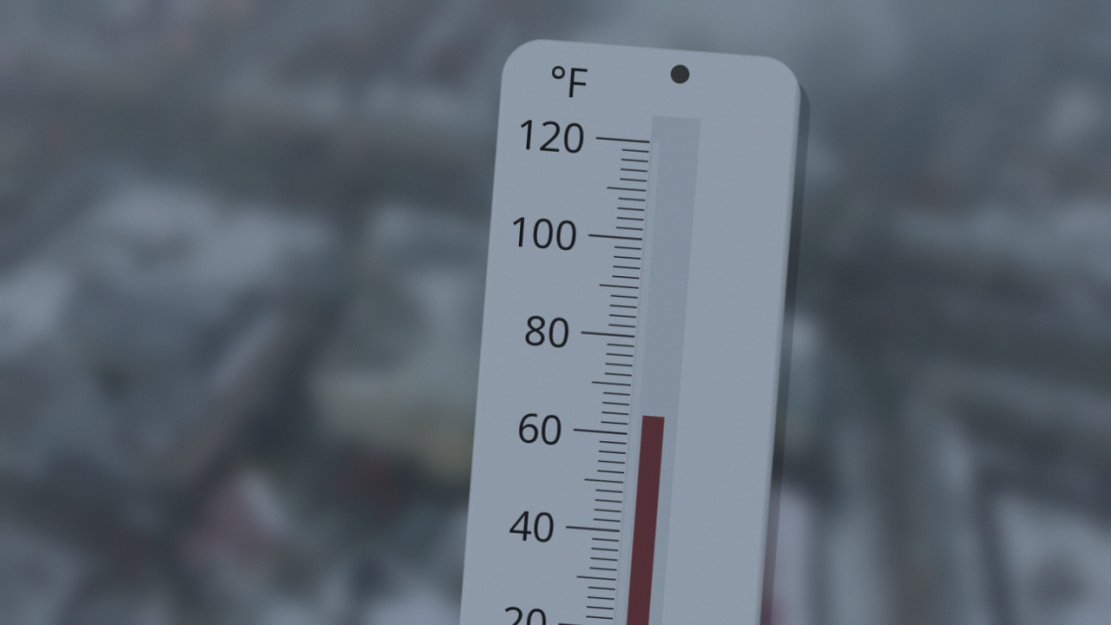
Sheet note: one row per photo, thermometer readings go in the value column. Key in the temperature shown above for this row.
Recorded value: 64 °F
